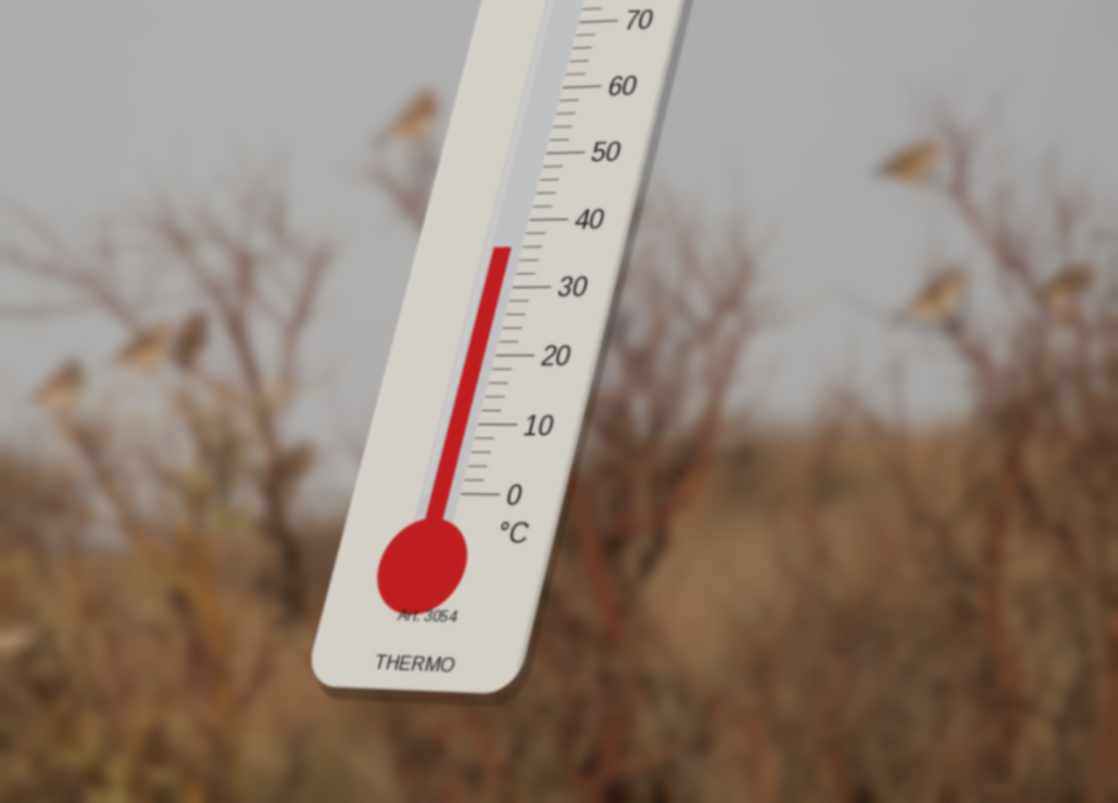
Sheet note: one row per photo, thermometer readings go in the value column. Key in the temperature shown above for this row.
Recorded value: 36 °C
